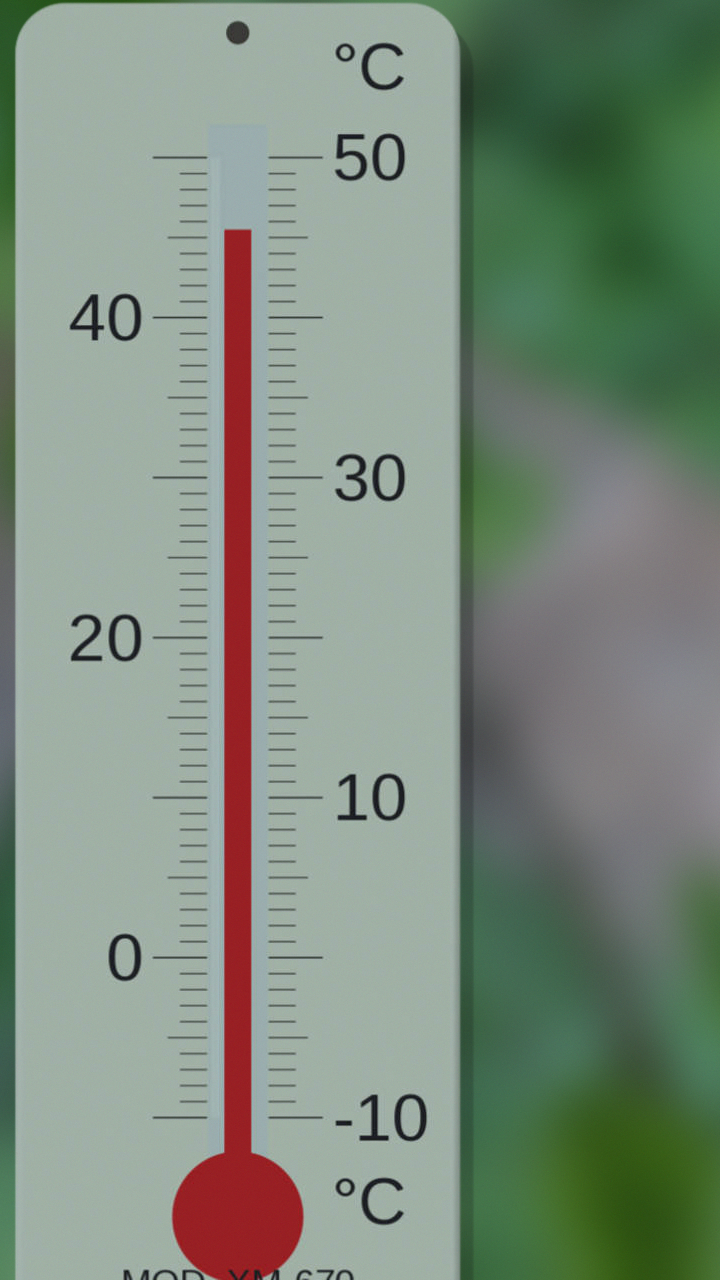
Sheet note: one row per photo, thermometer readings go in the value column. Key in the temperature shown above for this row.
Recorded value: 45.5 °C
